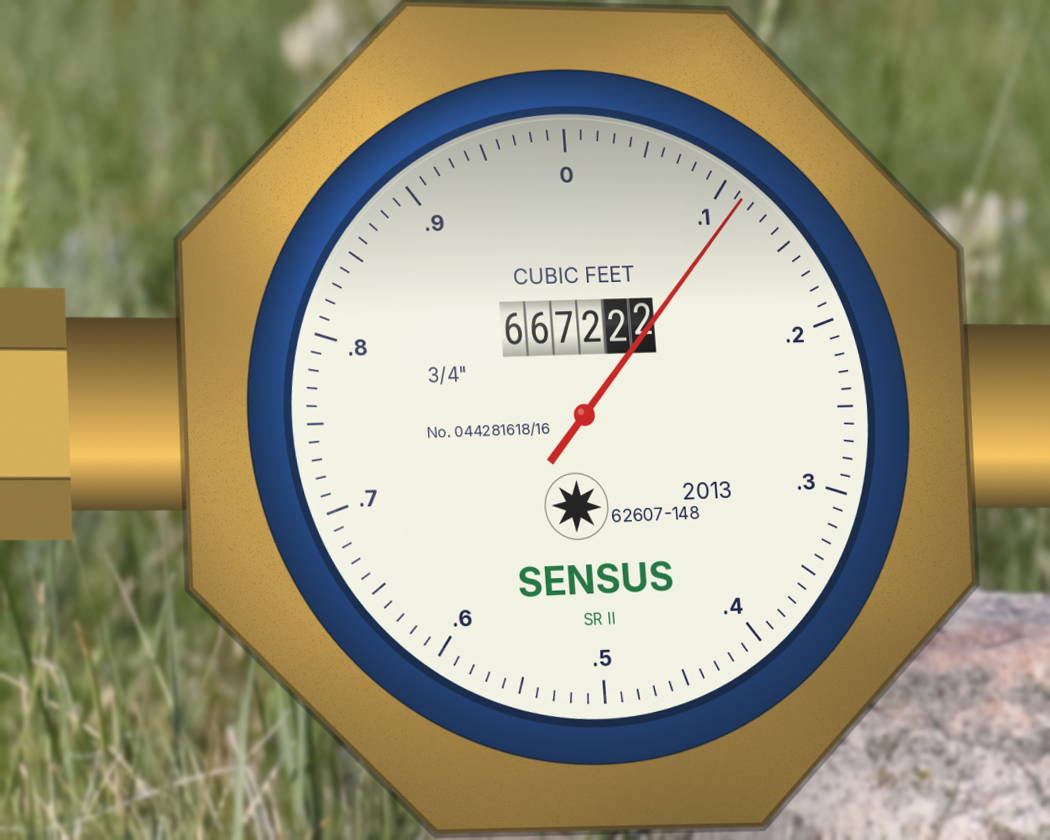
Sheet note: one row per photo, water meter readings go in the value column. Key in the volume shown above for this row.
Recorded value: 667222.11 ft³
